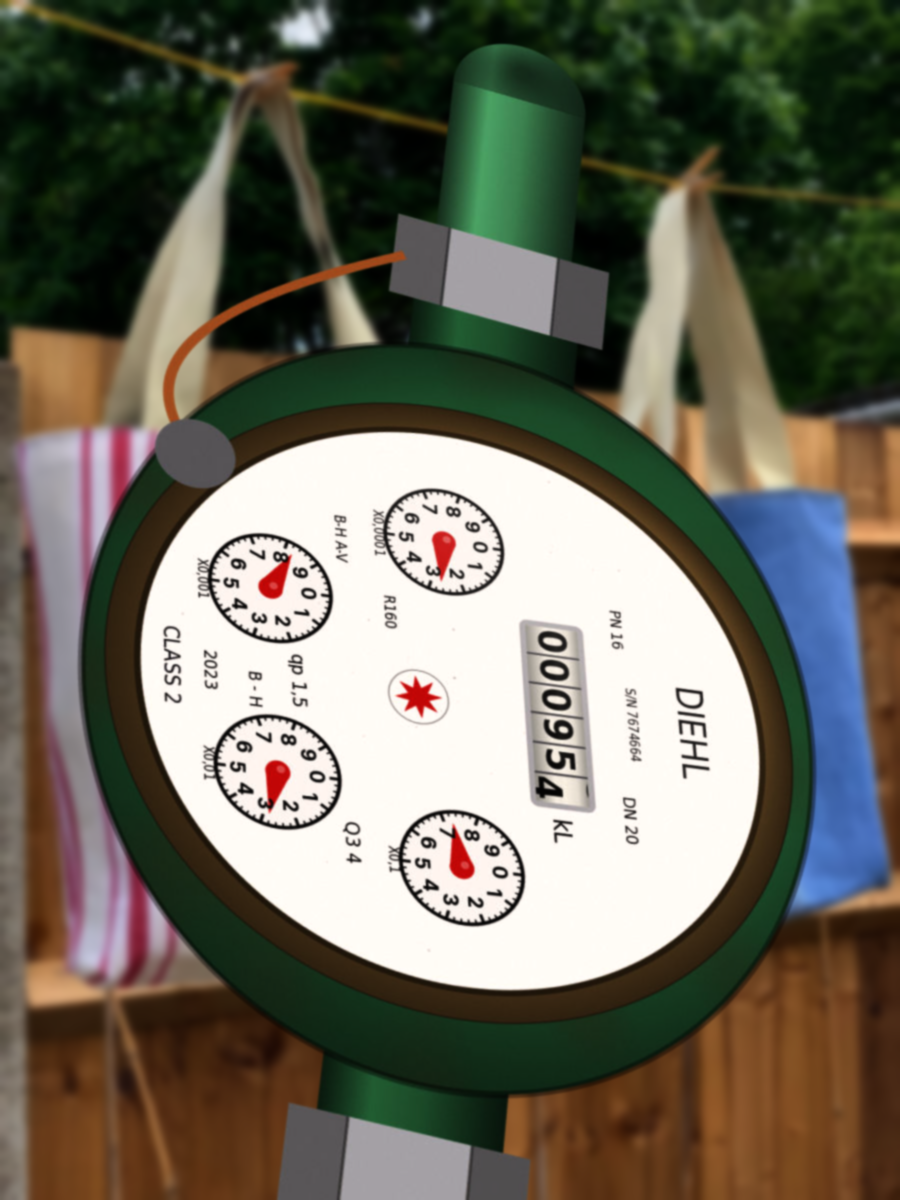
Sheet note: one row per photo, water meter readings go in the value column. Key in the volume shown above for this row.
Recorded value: 953.7282 kL
